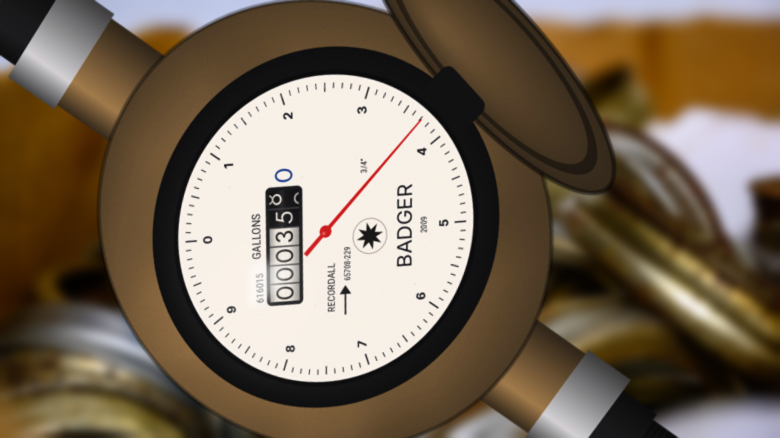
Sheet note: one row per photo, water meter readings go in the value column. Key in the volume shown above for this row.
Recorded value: 3583.7 gal
